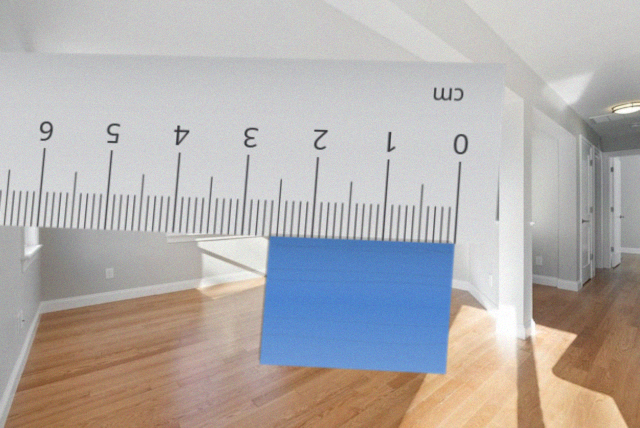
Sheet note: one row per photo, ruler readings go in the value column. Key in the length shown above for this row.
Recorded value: 2.6 cm
